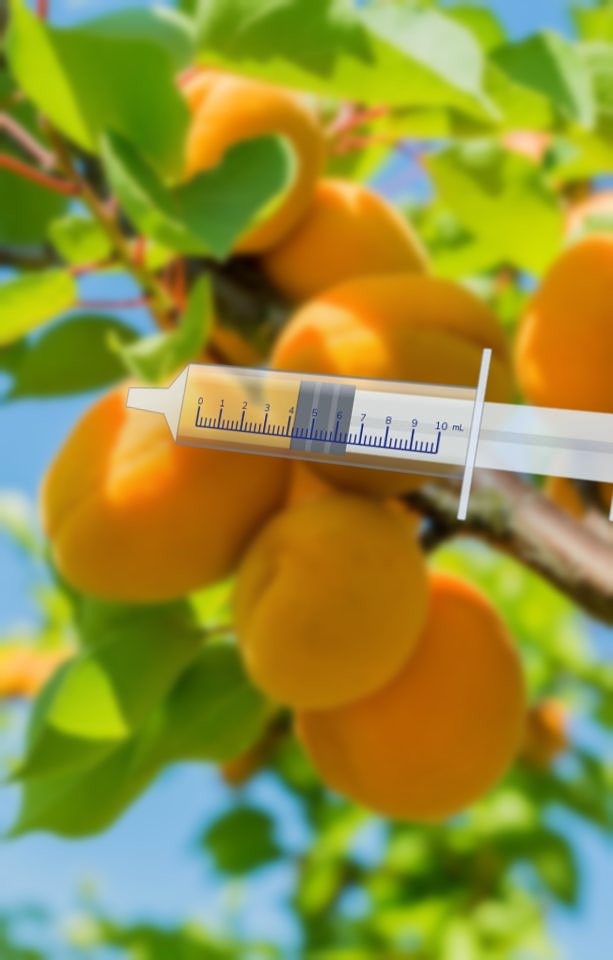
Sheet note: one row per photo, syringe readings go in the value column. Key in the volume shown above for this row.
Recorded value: 4.2 mL
